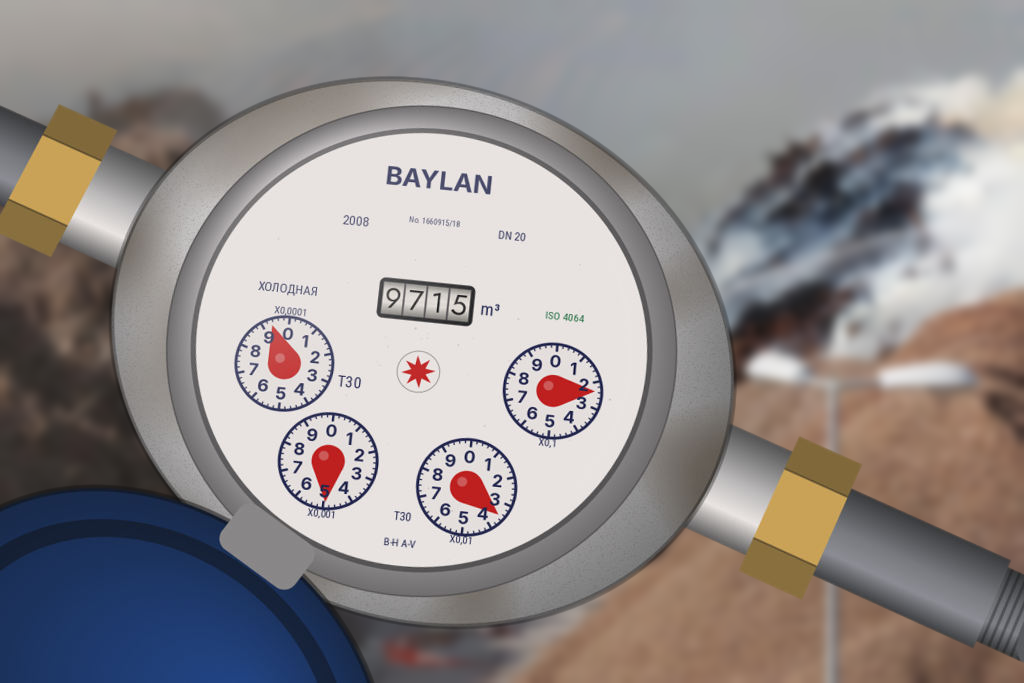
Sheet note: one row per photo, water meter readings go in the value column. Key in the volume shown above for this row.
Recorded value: 9715.2349 m³
